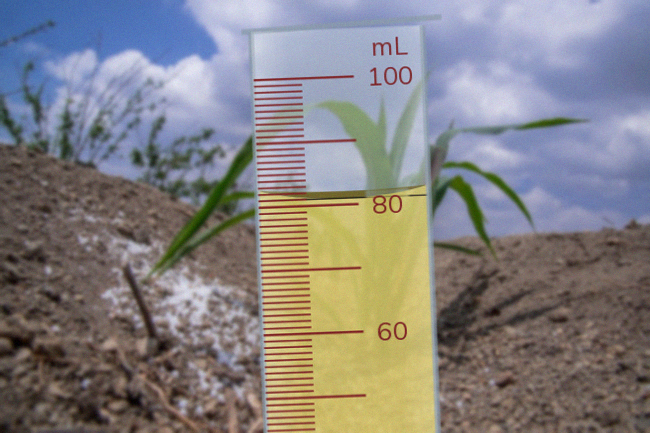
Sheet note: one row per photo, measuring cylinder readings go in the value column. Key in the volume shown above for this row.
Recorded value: 81 mL
